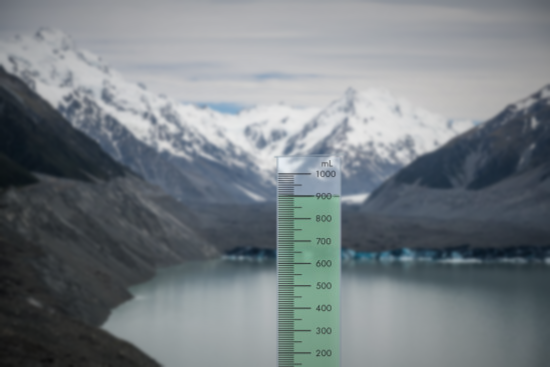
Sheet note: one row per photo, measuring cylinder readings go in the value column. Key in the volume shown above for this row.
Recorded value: 900 mL
